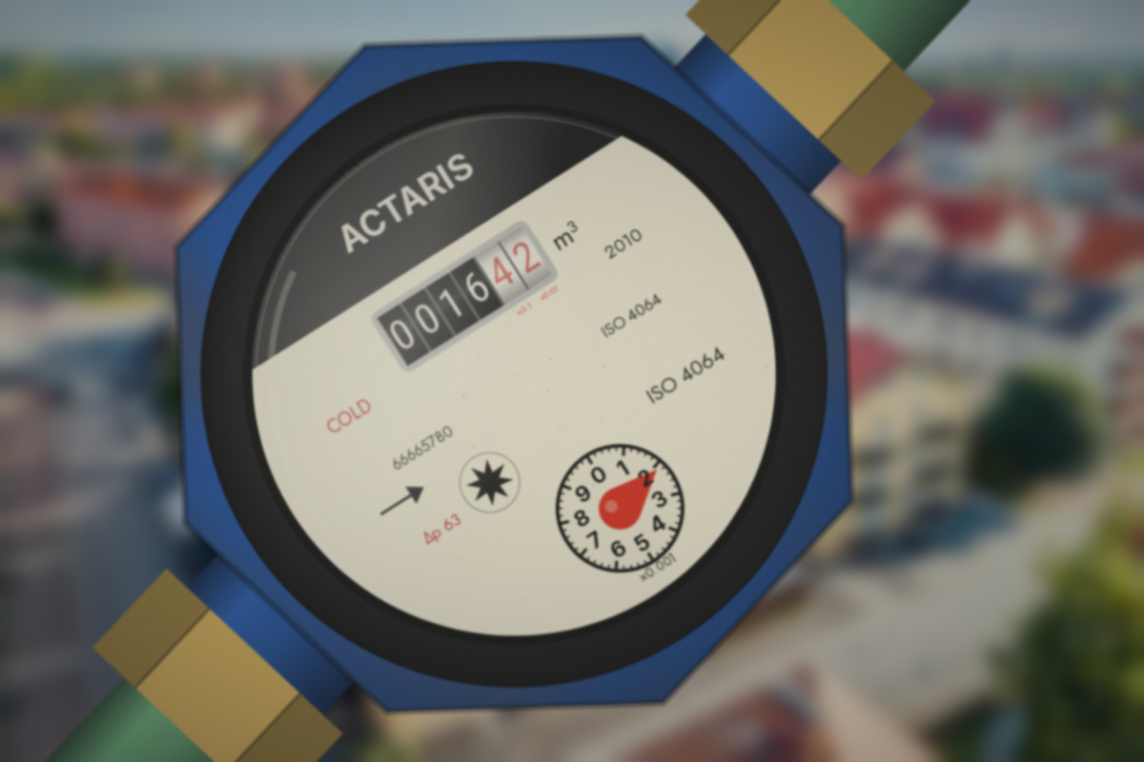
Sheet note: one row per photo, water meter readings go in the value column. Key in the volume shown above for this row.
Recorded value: 16.422 m³
